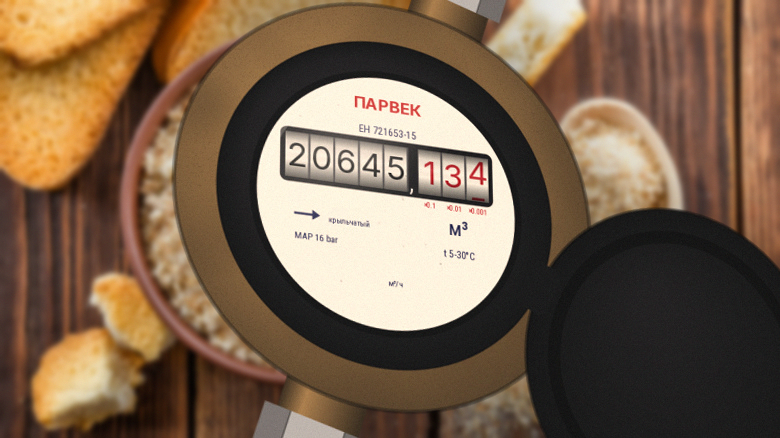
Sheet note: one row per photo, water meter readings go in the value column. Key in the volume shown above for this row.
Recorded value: 20645.134 m³
